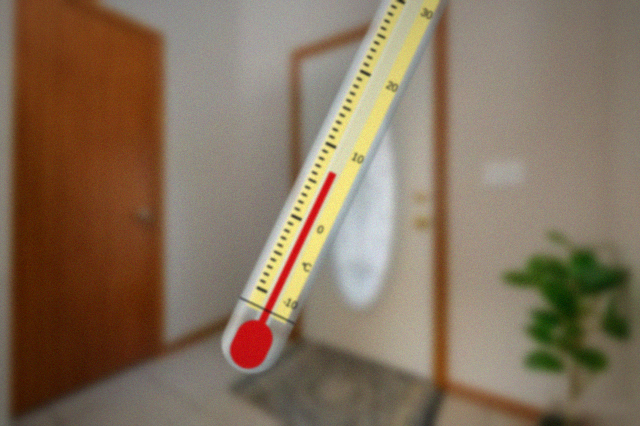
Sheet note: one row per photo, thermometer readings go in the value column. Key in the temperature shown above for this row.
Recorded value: 7 °C
